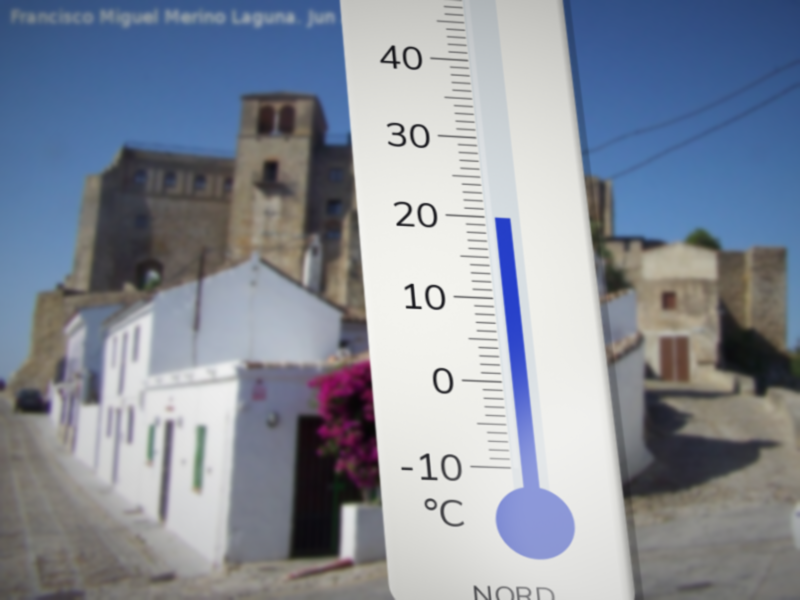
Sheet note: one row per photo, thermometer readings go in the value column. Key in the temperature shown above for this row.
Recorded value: 20 °C
